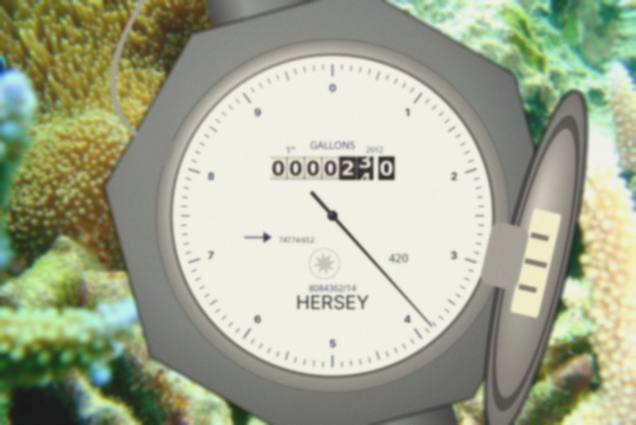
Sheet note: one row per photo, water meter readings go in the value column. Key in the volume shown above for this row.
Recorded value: 233.8 gal
